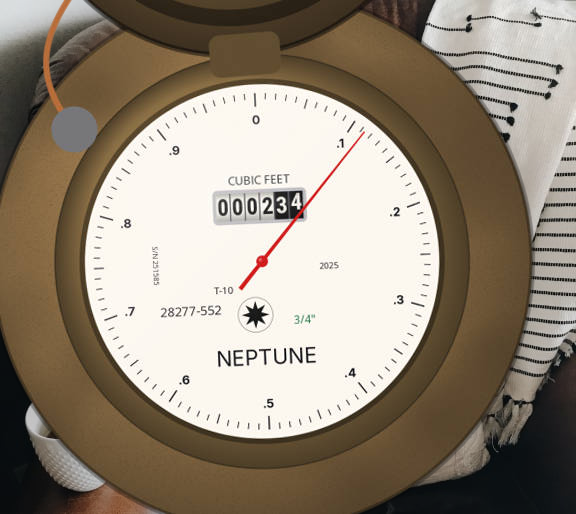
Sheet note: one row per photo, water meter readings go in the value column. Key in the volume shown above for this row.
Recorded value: 234.11 ft³
